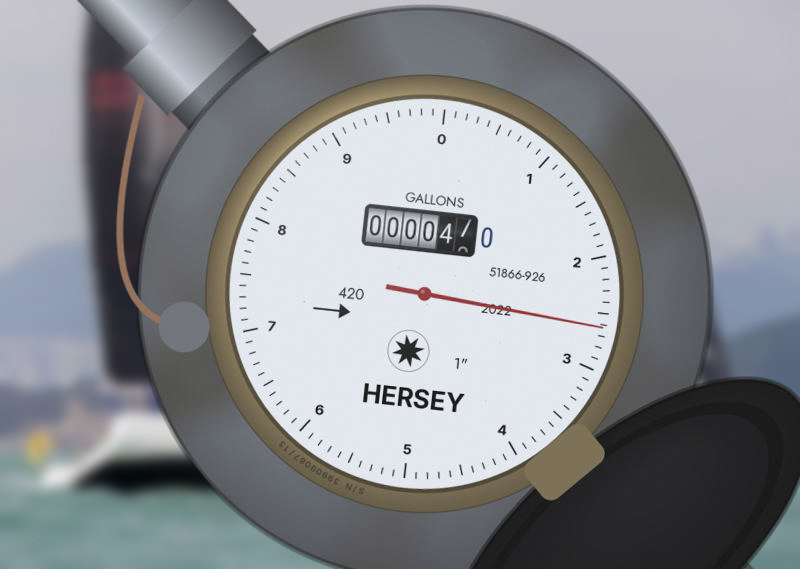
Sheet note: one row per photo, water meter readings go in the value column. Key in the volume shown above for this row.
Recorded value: 472.6 gal
